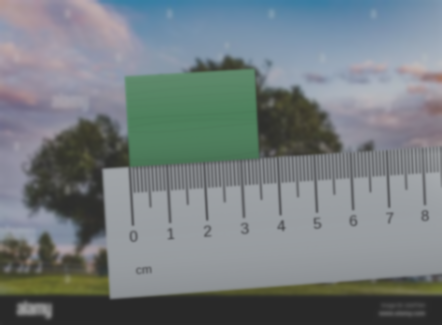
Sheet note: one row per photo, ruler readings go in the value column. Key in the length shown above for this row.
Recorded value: 3.5 cm
